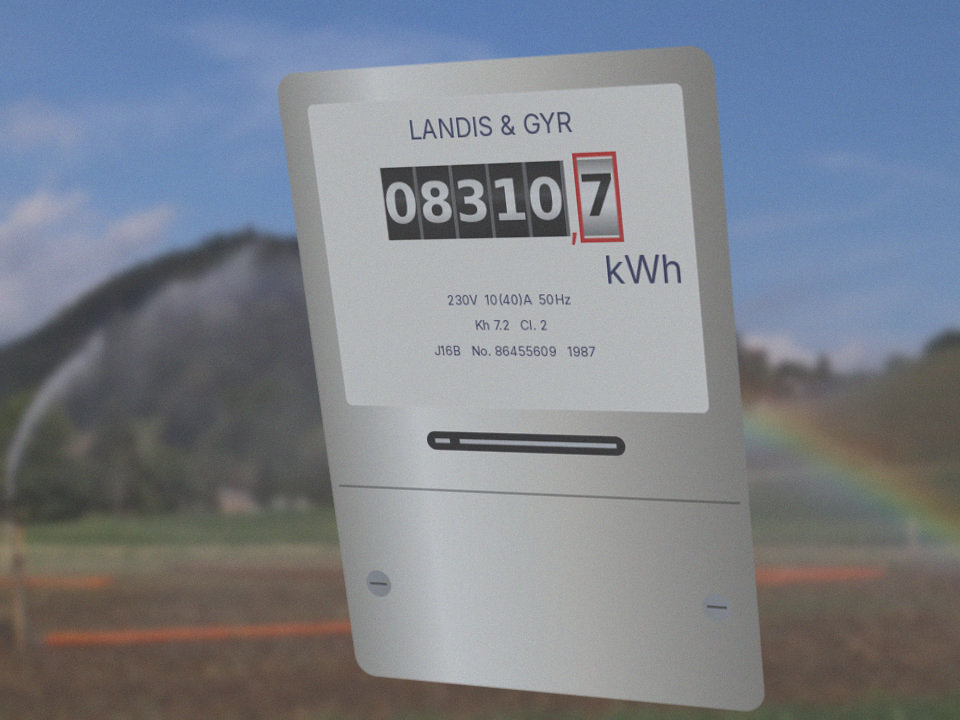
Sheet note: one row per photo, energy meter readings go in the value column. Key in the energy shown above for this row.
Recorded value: 8310.7 kWh
